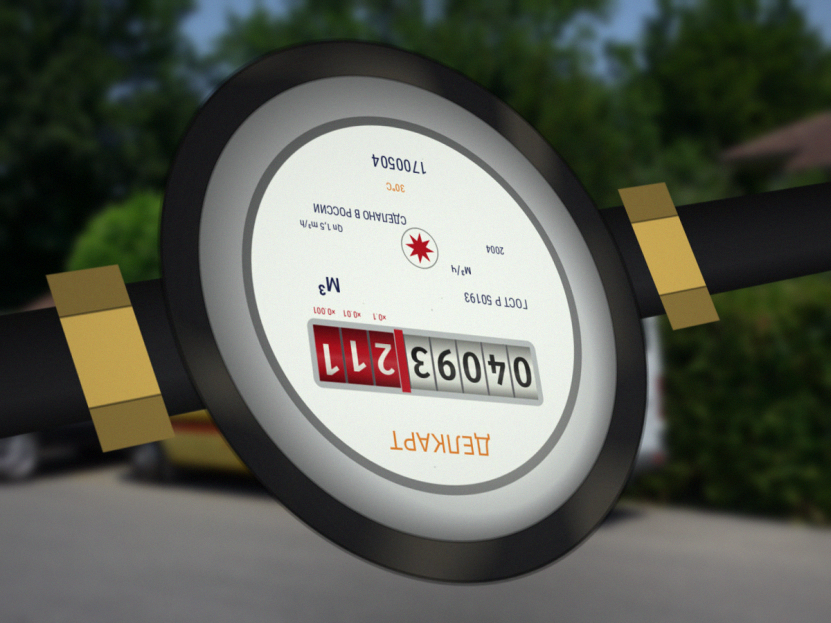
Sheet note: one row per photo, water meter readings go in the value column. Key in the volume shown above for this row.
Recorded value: 4093.211 m³
